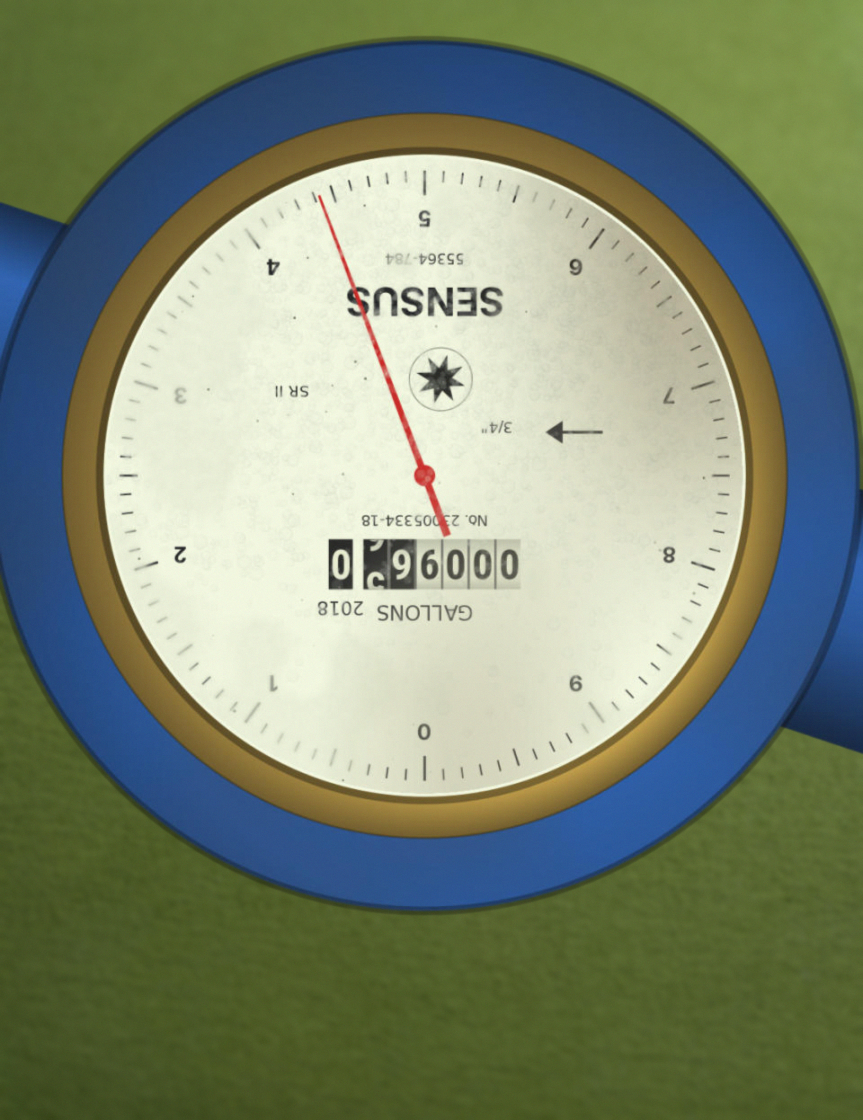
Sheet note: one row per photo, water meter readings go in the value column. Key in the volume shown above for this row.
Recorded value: 9654.4 gal
